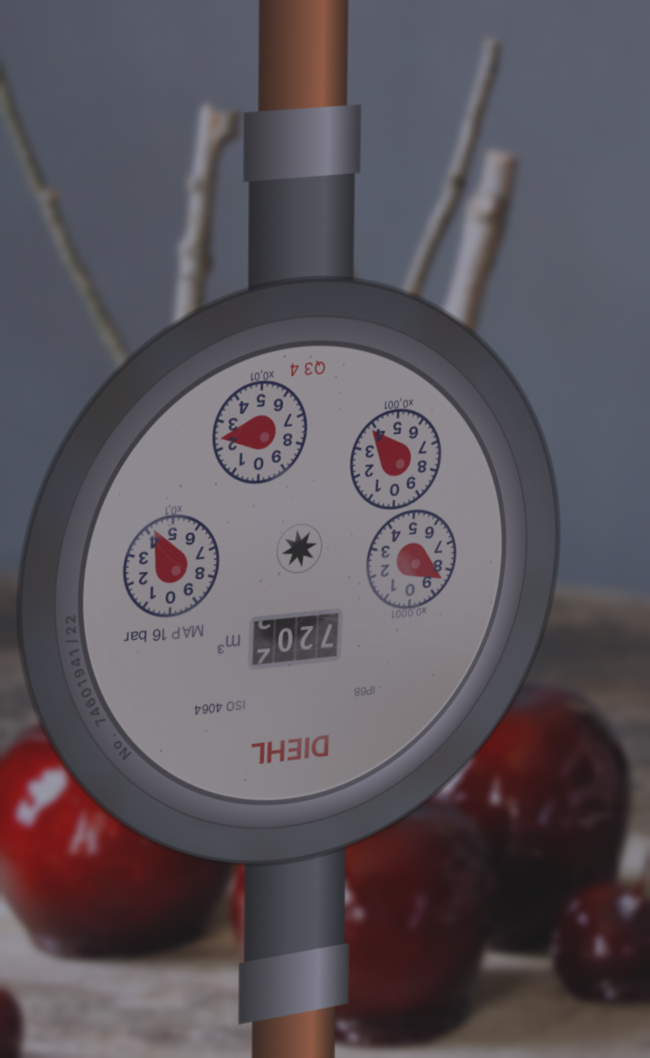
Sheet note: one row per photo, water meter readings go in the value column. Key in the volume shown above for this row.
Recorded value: 7202.4238 m³
